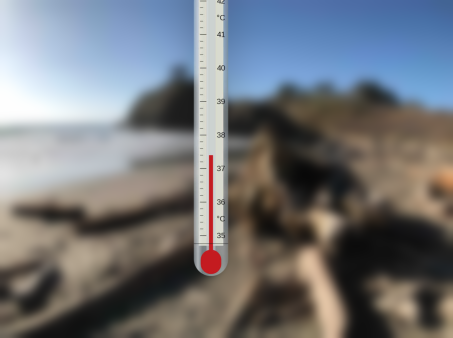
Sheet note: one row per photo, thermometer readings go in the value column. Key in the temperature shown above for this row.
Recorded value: 37.4 °C
